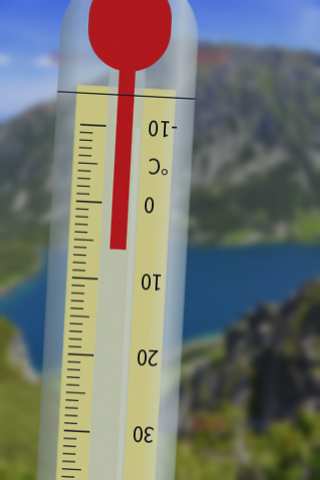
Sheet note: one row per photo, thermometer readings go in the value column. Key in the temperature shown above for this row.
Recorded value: 6 °C
